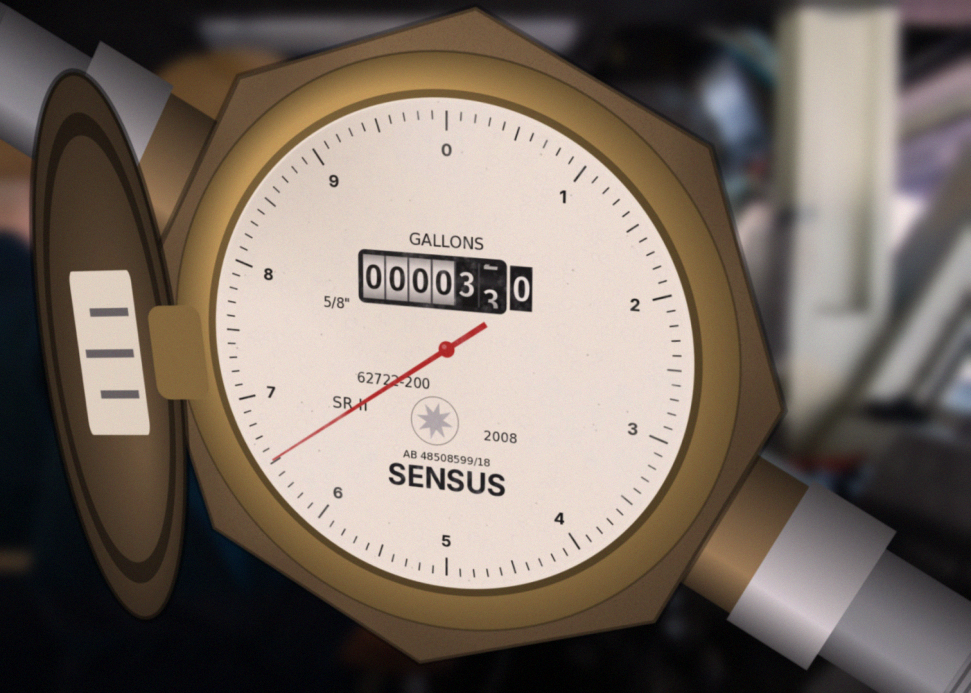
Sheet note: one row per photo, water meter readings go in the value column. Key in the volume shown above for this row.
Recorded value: 326.5 gal
